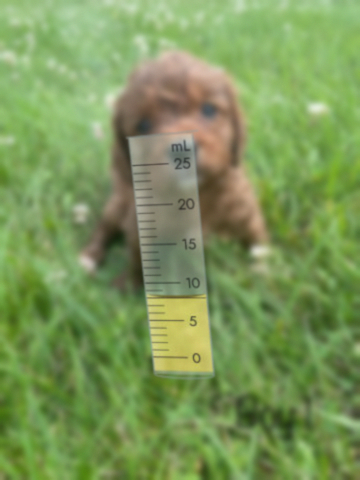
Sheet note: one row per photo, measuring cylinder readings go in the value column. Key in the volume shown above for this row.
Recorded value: 8 mL
